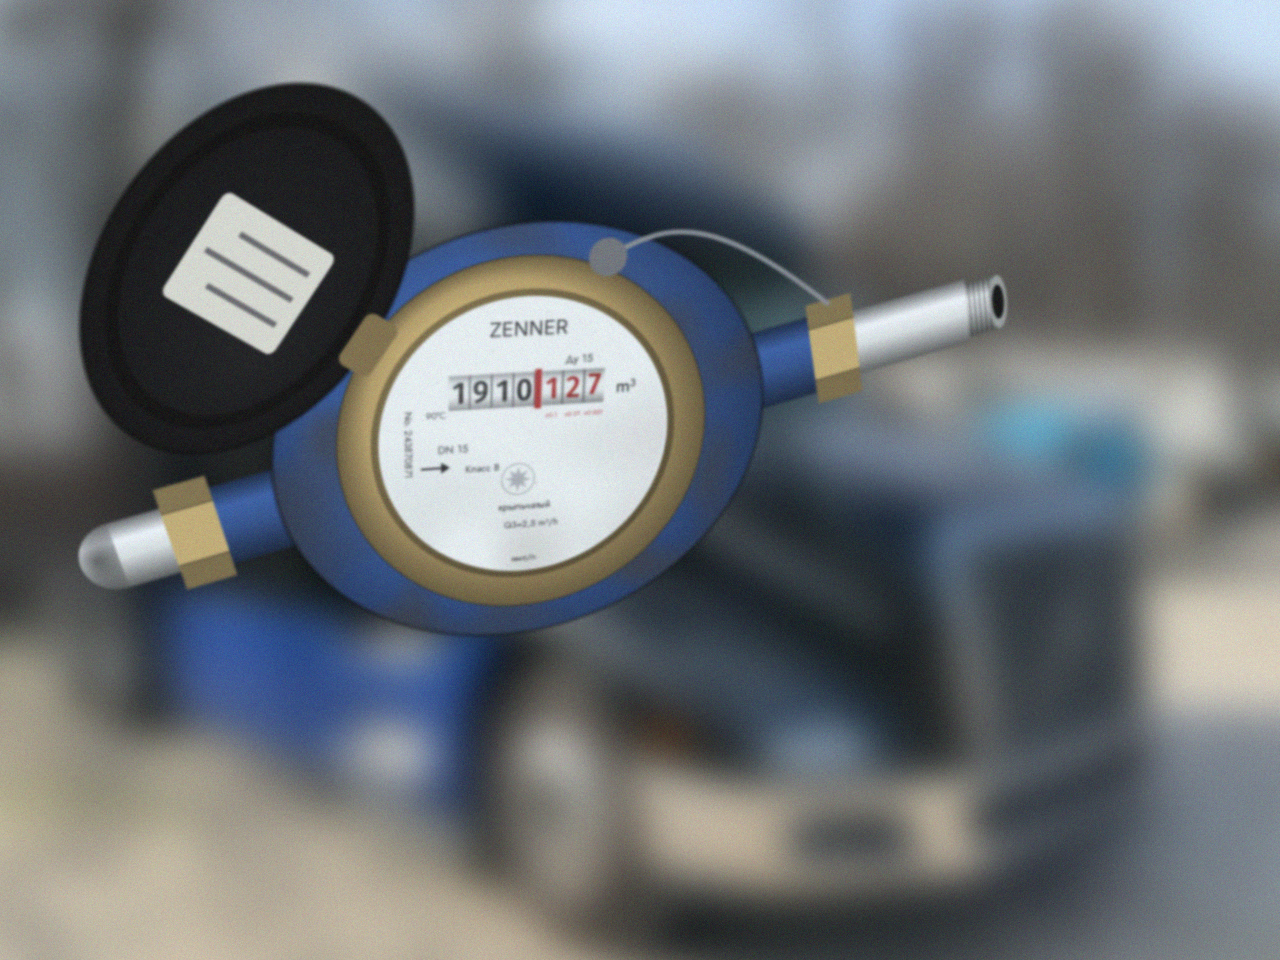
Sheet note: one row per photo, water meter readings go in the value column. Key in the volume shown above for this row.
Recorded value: 1910.127 m³
